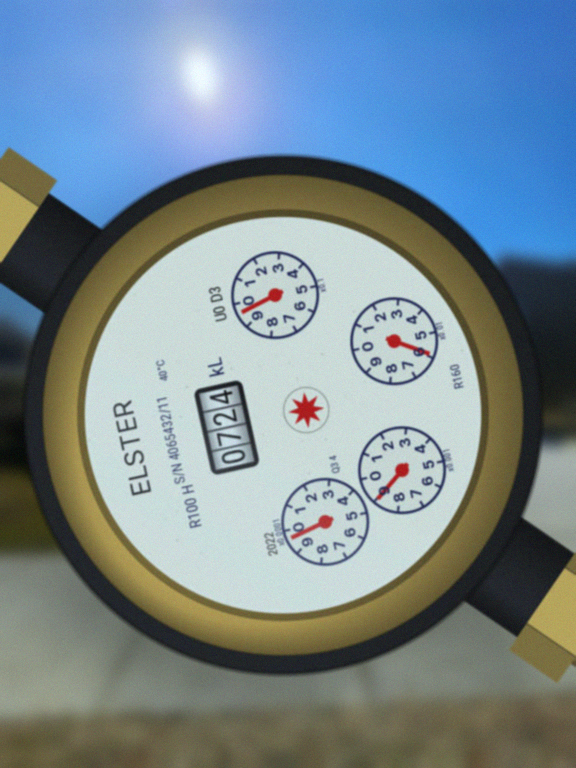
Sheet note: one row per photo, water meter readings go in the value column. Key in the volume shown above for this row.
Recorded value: 723.9589 kL
